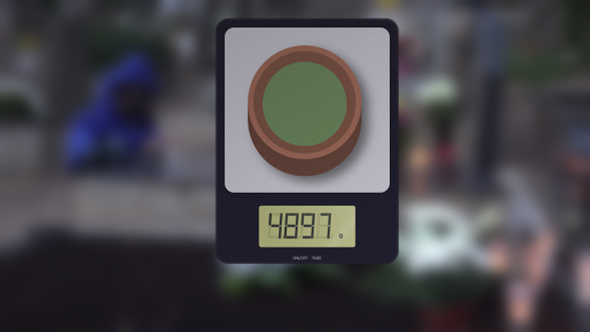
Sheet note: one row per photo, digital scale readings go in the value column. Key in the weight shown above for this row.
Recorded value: 4897 g
